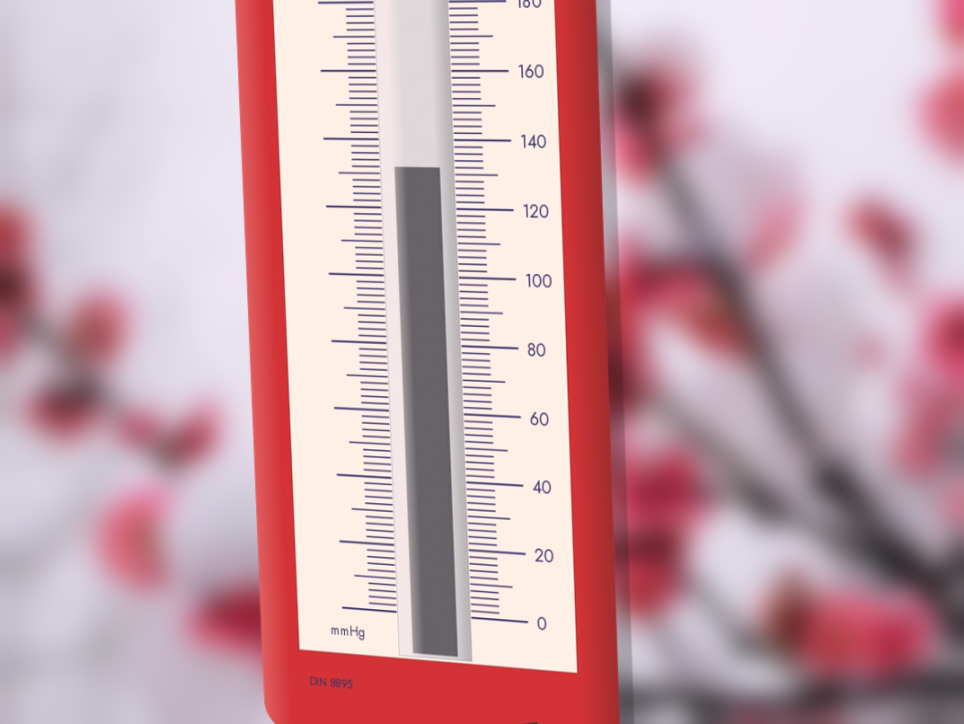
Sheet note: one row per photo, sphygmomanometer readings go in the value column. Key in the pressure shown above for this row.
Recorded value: 132 mmHg
